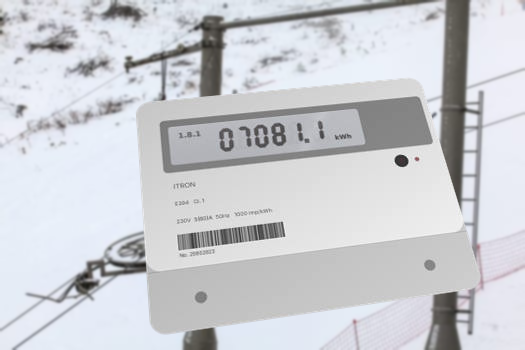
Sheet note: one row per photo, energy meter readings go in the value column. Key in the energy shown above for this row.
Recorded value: 7081.1 kWh
